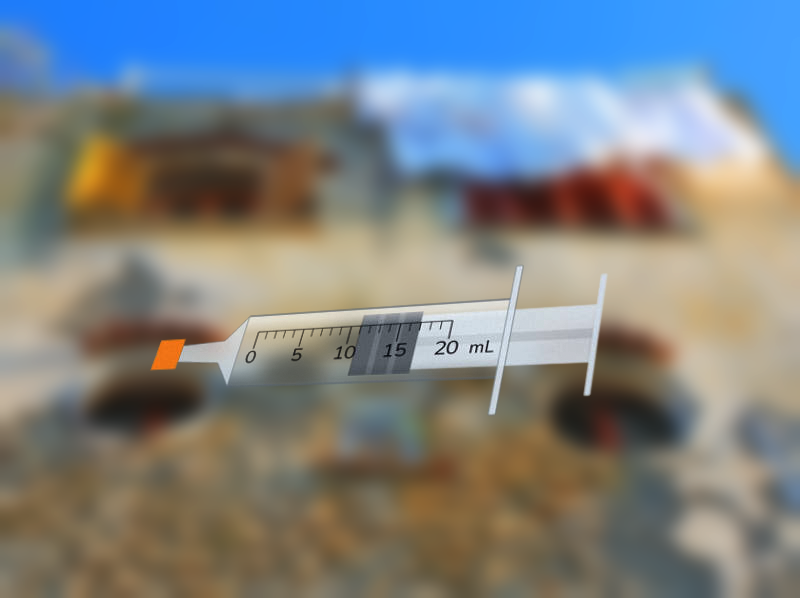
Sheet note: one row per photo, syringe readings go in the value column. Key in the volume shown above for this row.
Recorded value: 11 mL
